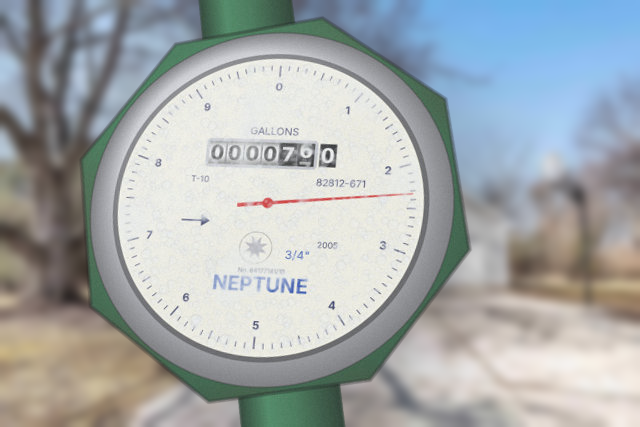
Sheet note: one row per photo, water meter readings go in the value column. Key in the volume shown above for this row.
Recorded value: 762.3 gal
